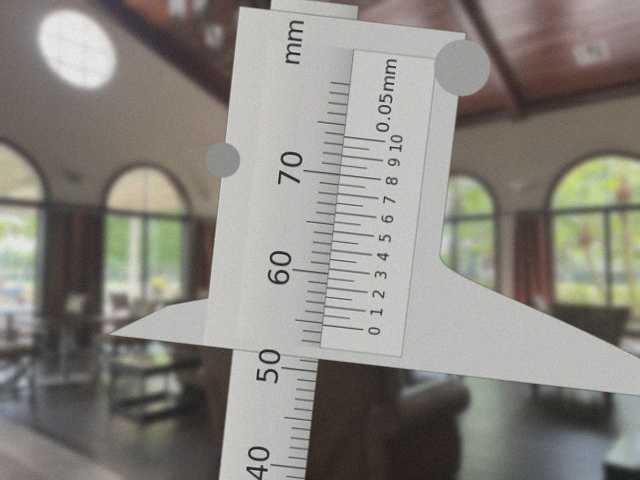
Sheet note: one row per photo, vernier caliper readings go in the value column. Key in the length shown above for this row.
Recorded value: 54.8 mm
